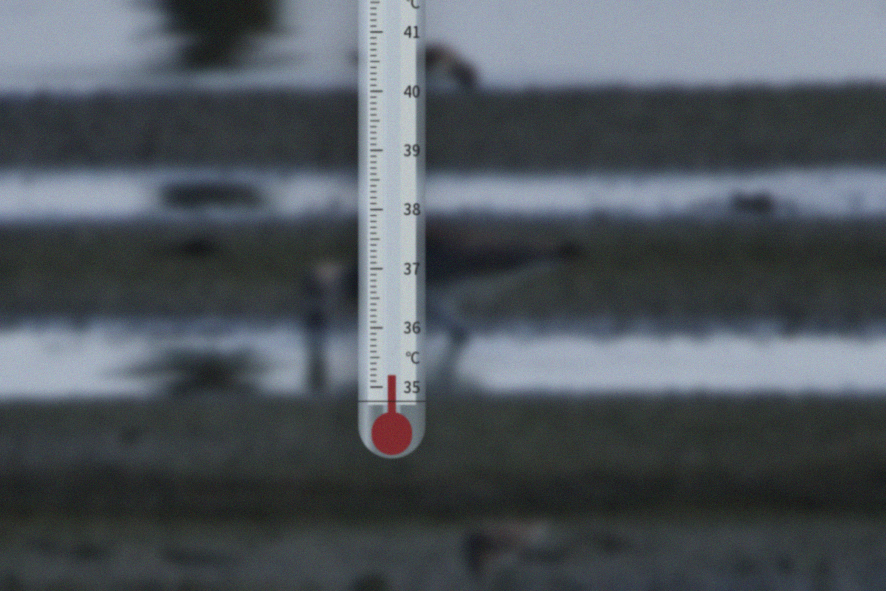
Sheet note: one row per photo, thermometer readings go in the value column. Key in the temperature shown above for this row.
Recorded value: 35.2 °C
